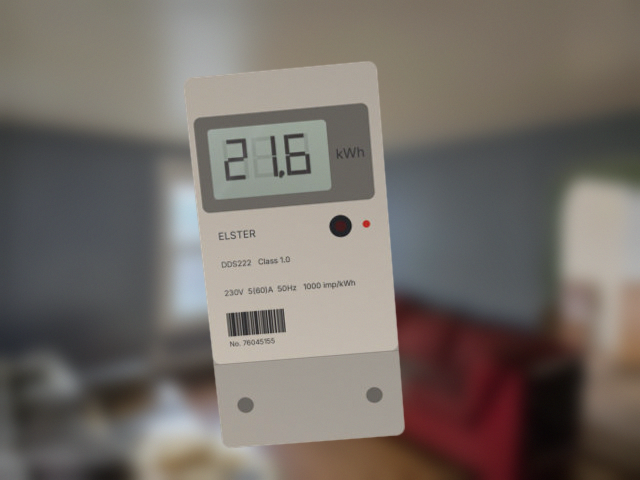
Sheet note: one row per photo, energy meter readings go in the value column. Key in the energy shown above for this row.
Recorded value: 21.6 kWh
